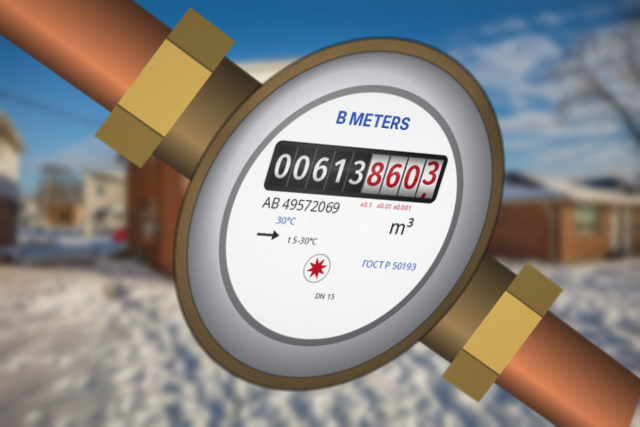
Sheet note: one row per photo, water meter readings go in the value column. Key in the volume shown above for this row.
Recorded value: 613.8603 m³
